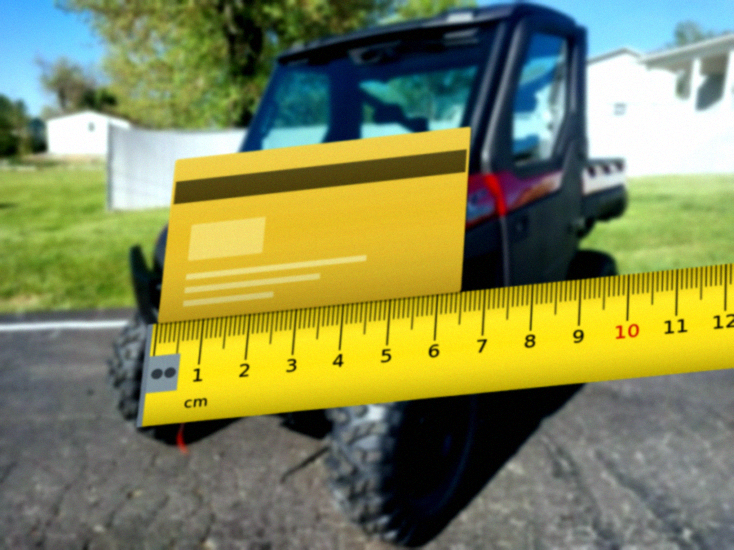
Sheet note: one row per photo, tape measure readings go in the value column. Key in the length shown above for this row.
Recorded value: 6.5 cm
